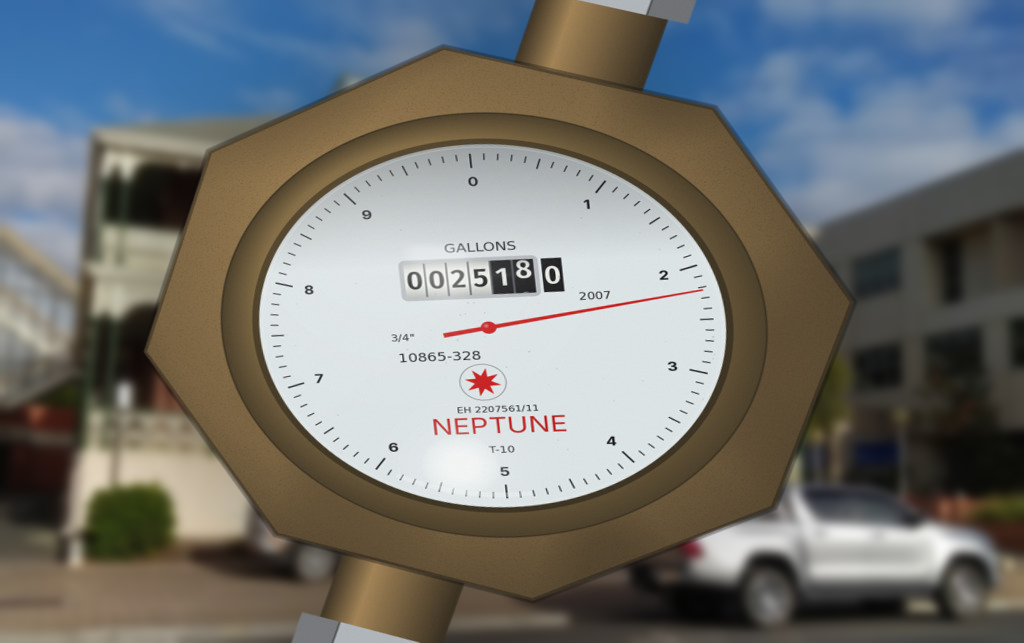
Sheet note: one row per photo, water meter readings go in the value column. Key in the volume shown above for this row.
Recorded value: 25182.2 gal
